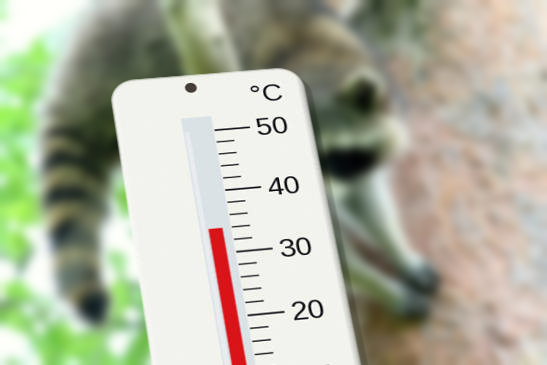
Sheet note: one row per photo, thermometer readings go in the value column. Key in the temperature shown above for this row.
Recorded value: 34 °C
